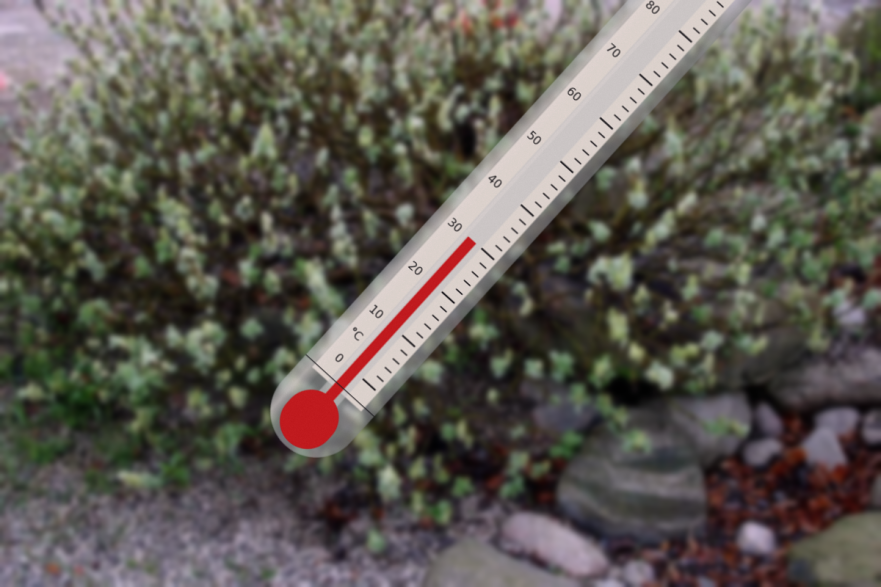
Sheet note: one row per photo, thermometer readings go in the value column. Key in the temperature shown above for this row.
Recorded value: 30 °C
